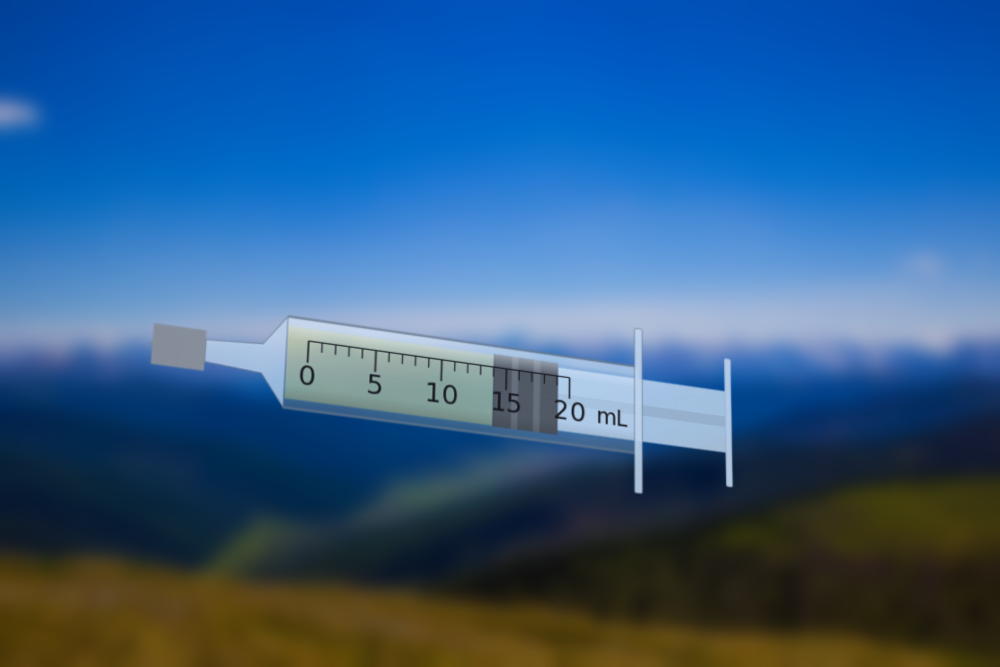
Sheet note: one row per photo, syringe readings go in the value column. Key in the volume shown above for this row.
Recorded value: 14 mL
